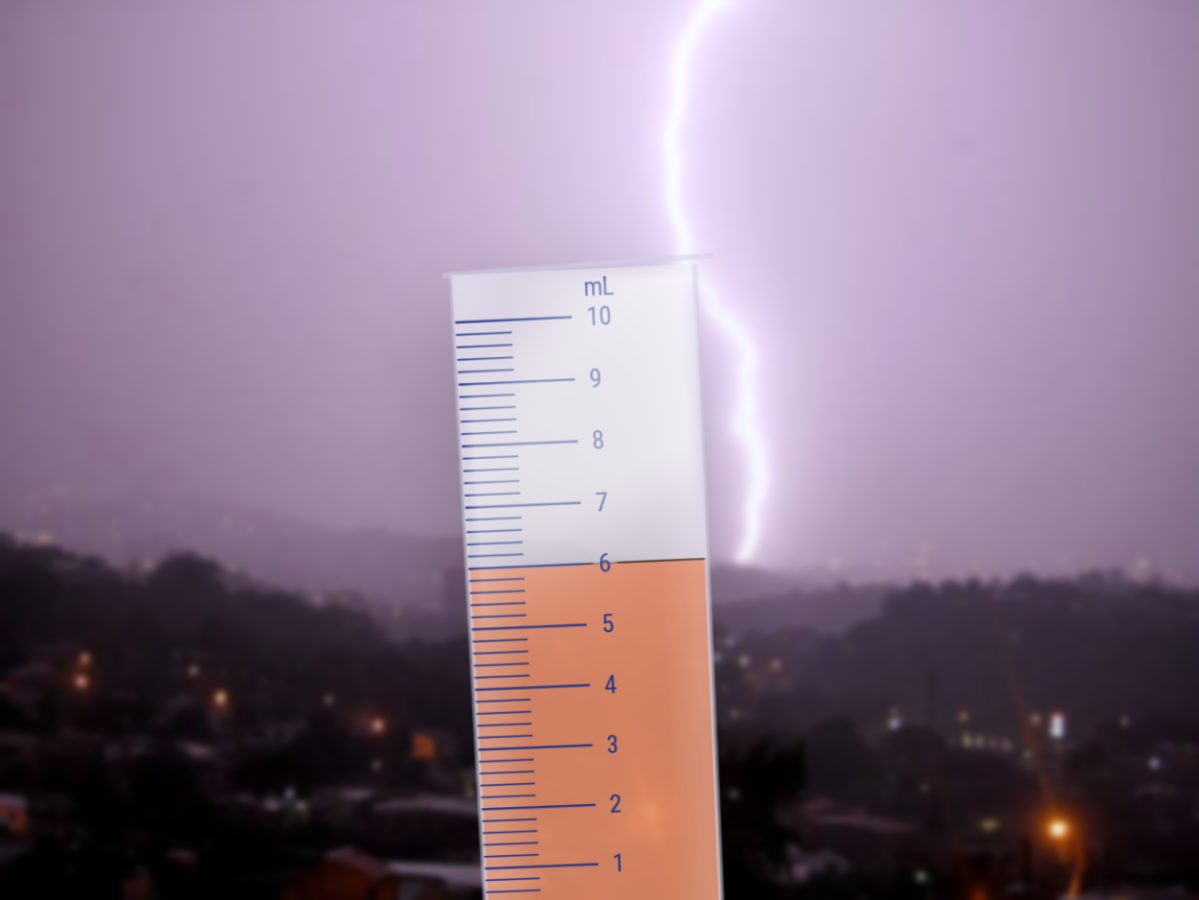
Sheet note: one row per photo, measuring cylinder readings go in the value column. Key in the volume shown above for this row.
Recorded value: 6 mL
